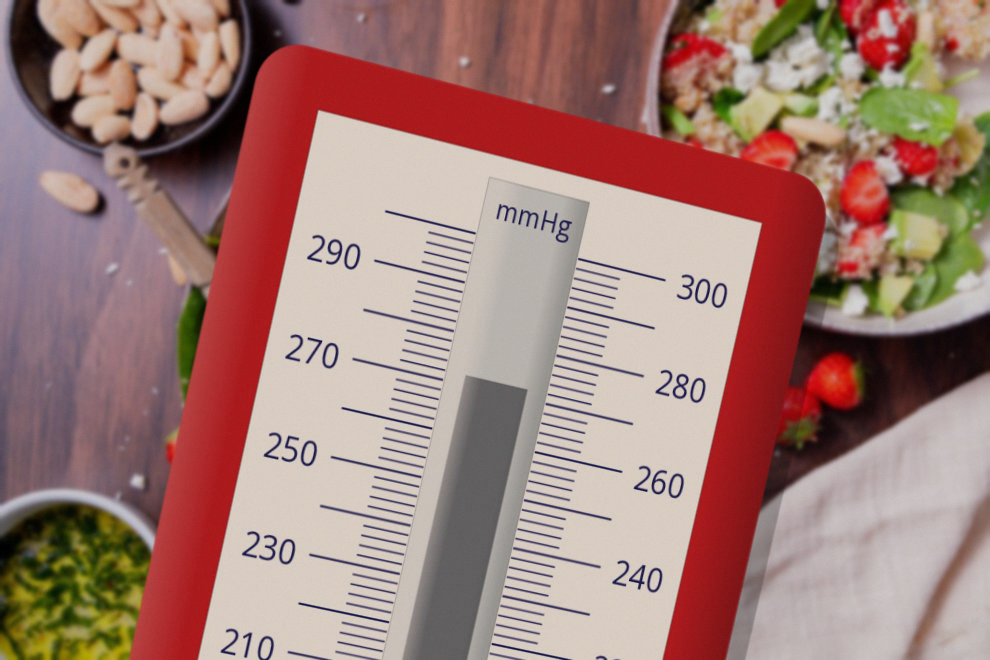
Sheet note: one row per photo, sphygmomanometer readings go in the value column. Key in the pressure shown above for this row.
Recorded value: 272 mmHg
